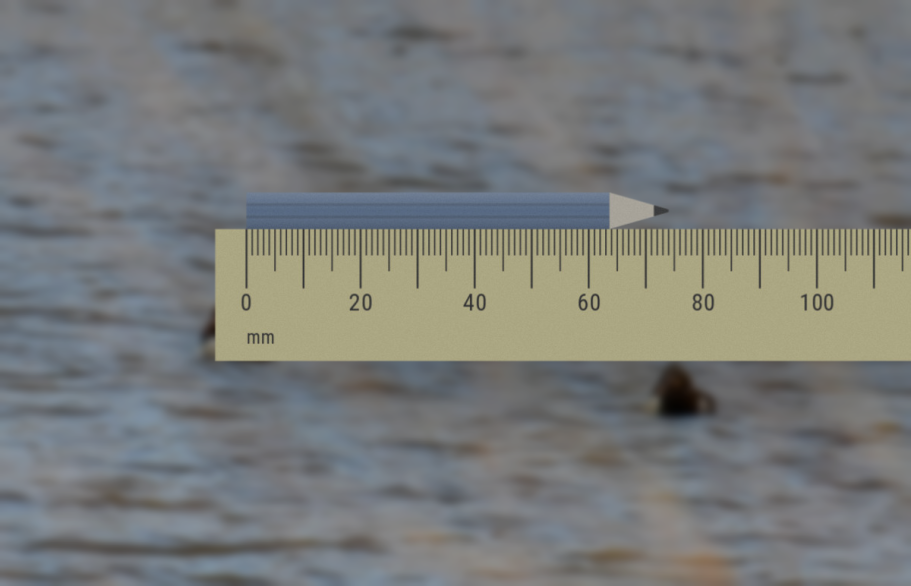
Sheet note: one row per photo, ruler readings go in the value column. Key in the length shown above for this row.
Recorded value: 74 mm
